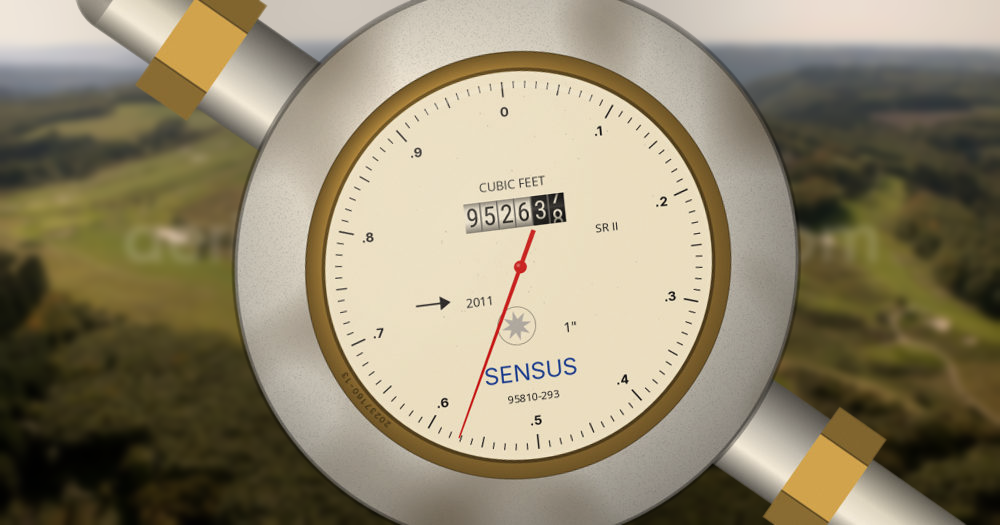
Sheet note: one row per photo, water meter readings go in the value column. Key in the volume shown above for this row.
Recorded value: 952637.57 ft³
